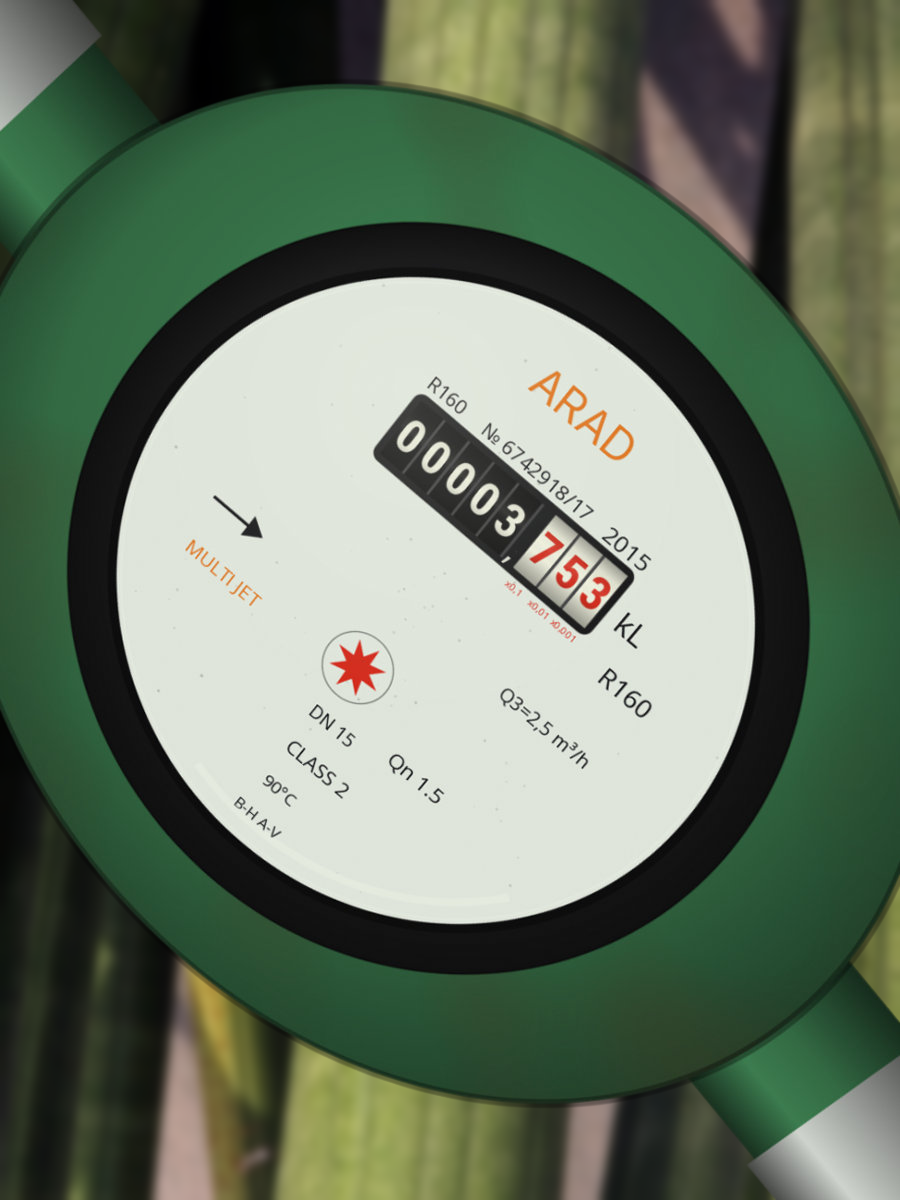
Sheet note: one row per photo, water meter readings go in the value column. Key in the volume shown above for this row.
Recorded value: 3.753 kL
